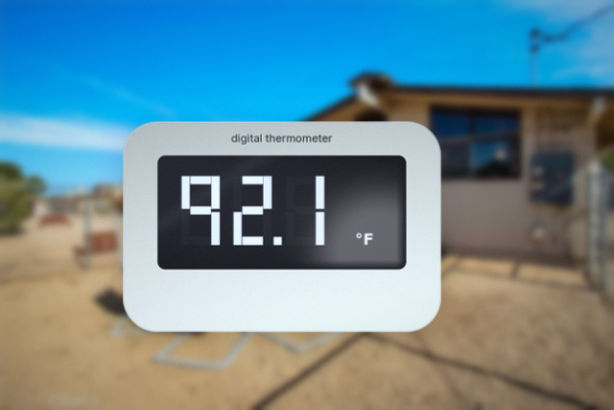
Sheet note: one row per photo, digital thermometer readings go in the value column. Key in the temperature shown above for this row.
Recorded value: 92.1 °F
